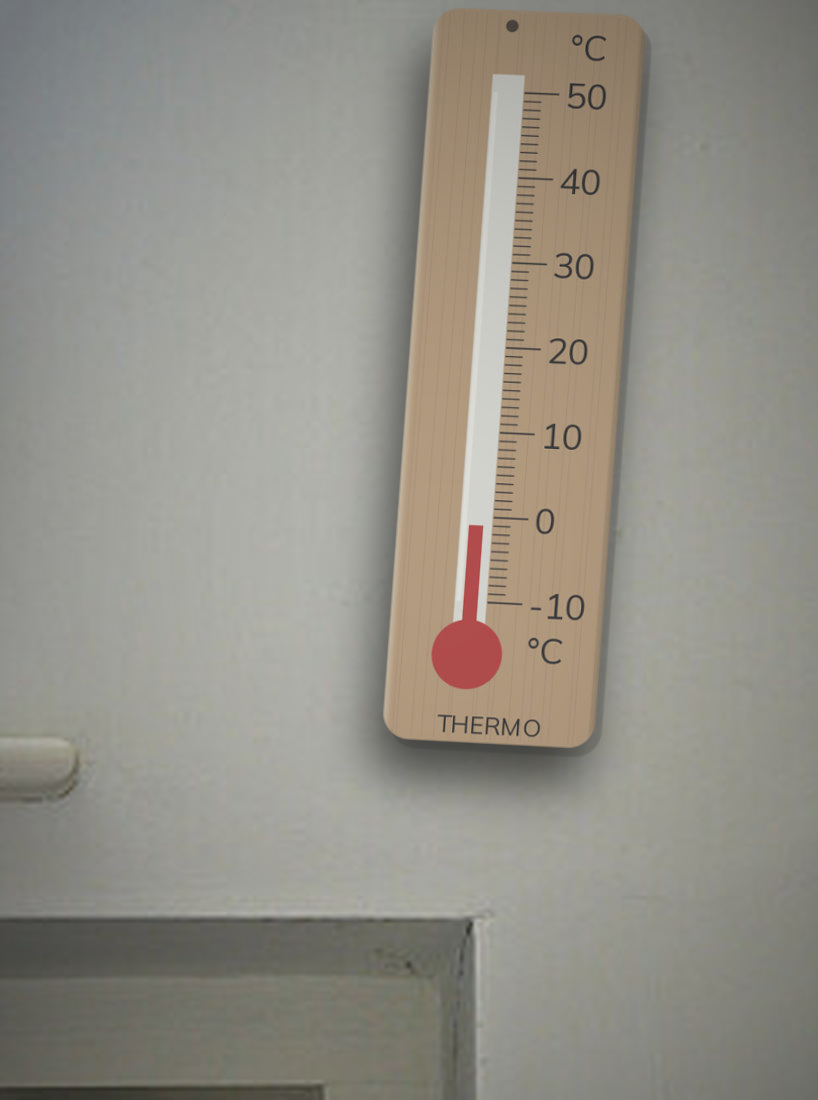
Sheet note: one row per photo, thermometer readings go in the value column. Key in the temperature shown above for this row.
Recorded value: -1 °C
